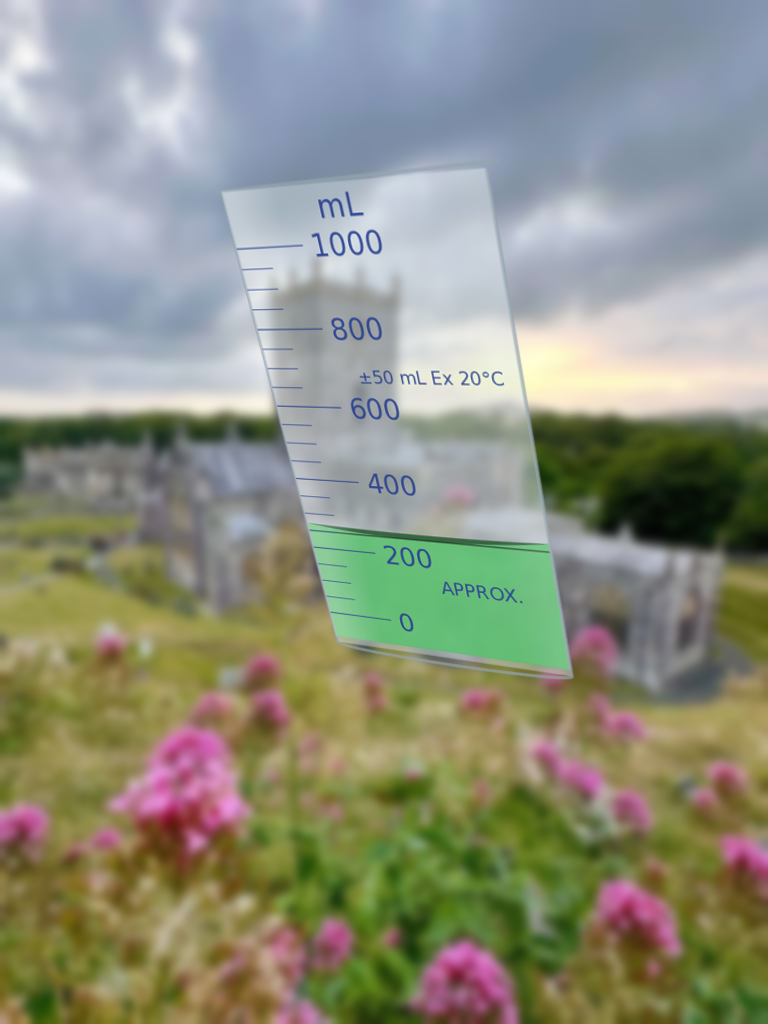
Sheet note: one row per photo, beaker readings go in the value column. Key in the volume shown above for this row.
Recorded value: 250 mL
